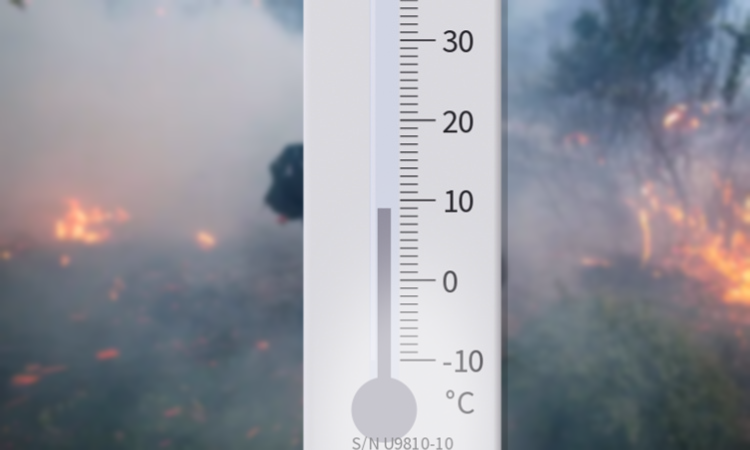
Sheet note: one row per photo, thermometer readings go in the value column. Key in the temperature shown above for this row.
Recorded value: 9 °C
